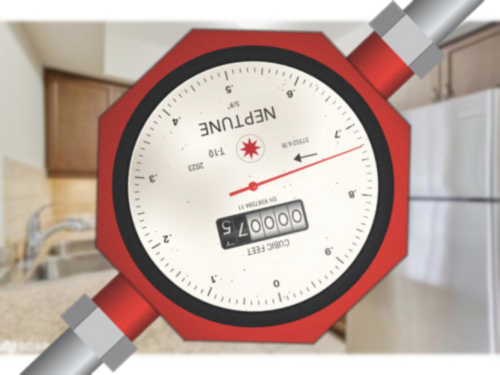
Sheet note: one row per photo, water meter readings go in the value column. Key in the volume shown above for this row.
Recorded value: 74.73 ft³
